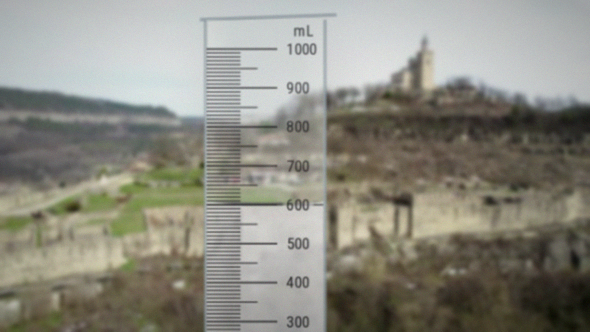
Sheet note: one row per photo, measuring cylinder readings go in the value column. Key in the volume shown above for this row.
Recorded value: 600 mL
